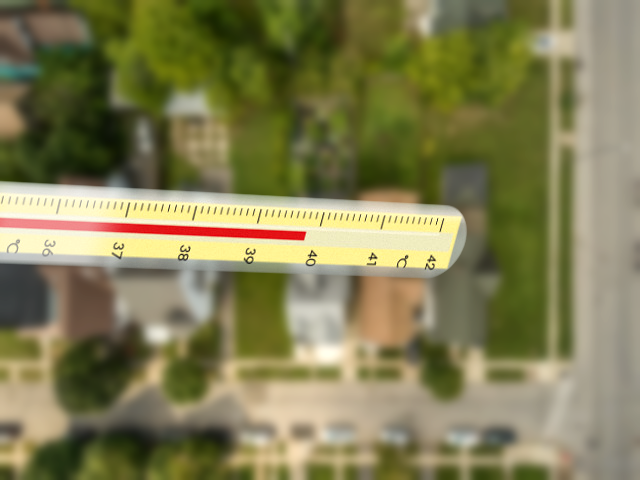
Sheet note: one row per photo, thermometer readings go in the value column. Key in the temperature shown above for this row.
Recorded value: 39.8 °C
